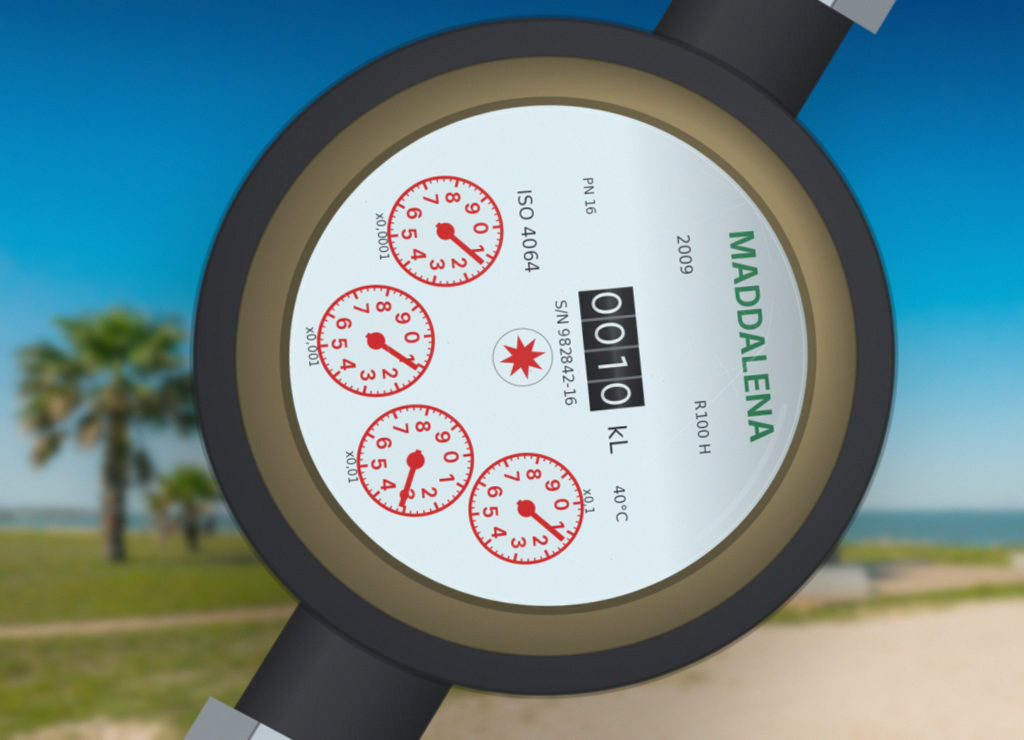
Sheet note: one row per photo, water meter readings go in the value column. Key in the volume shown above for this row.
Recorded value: 10.1311 kL
